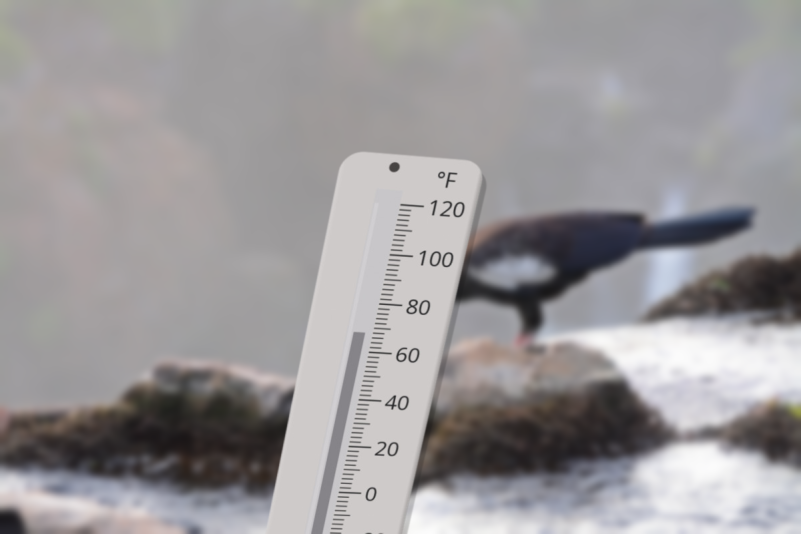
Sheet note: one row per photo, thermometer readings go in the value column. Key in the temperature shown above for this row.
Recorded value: 68 °F
